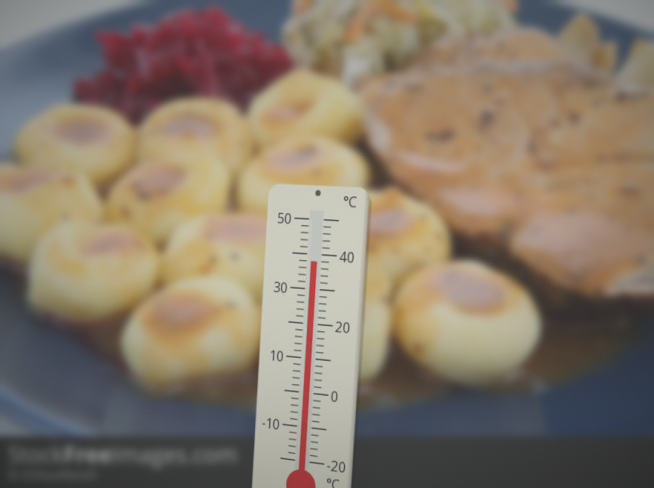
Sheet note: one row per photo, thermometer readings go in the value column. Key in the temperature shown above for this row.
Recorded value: 38 °C
